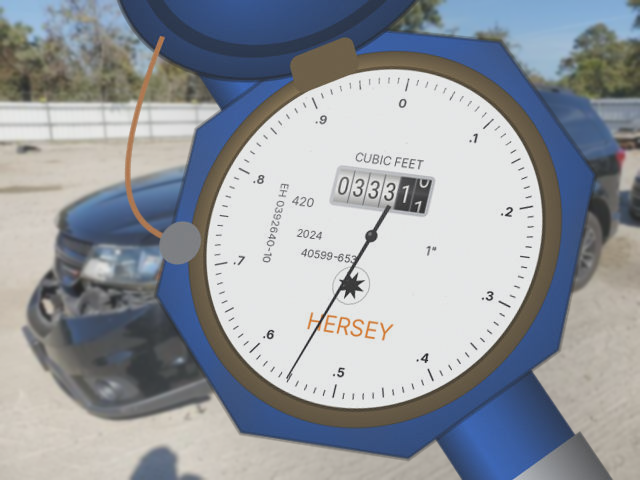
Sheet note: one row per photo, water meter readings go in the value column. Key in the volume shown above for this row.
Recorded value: 33310.55 ft³
